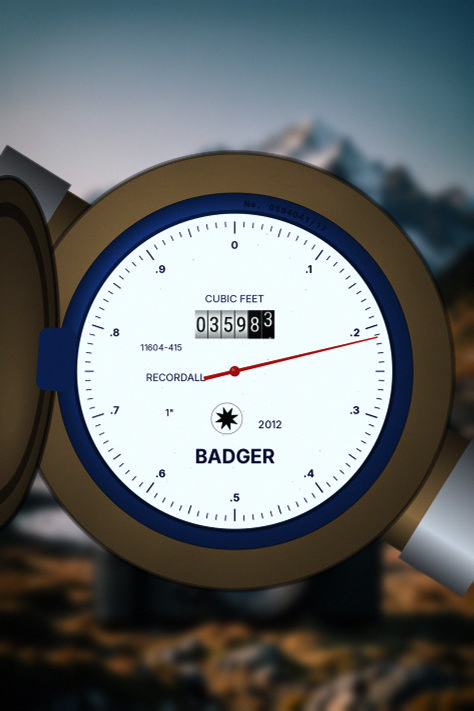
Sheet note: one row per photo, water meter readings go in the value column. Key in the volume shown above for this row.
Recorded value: 35983.21 ft³
